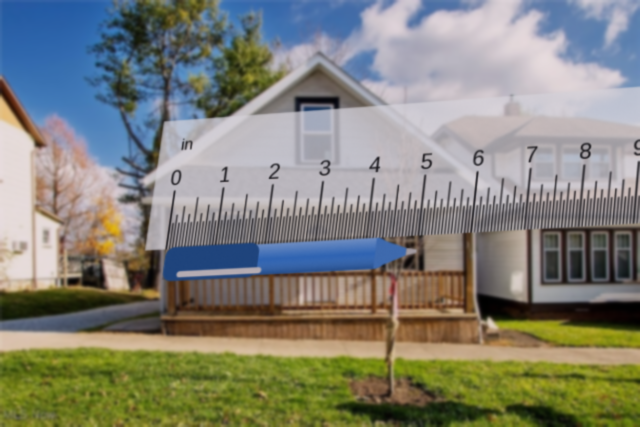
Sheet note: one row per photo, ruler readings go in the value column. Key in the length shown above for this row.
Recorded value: 5 in
